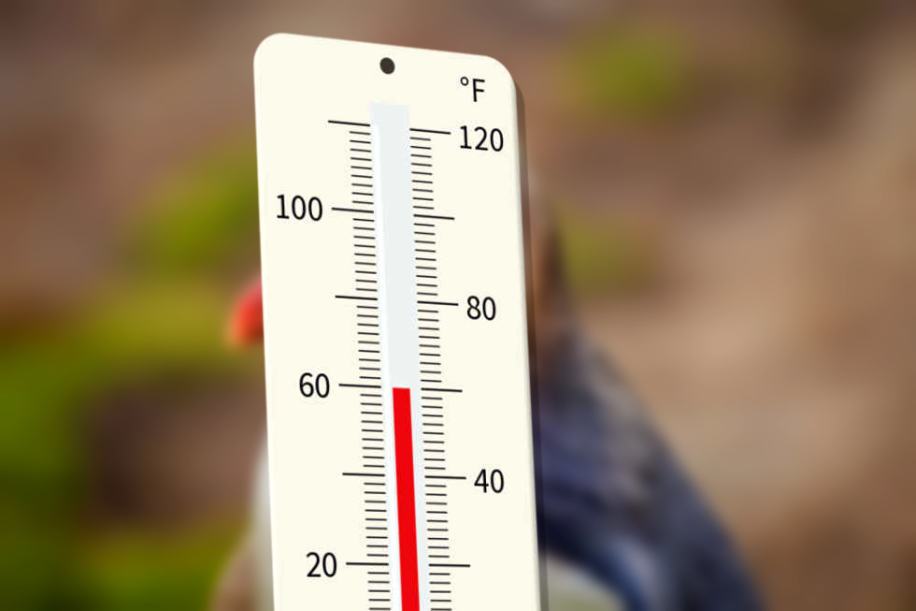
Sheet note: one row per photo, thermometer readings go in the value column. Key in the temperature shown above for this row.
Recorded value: 60 °F
